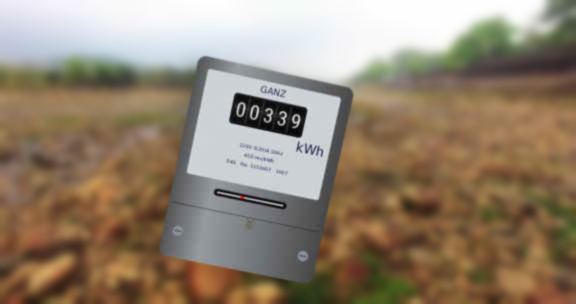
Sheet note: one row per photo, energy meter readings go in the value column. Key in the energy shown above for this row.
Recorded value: 339 kWh
